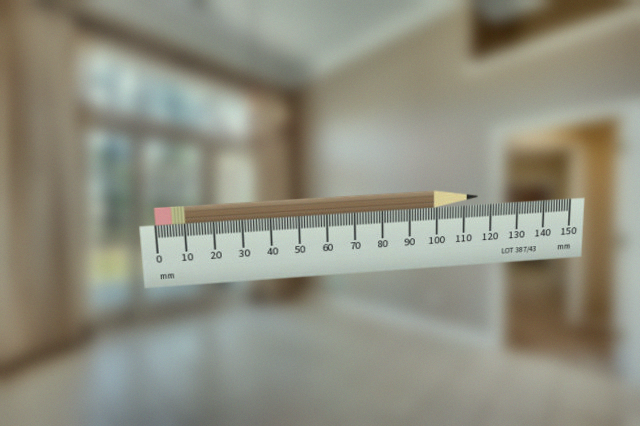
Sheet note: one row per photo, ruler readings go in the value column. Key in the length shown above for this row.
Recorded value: 115 mm
